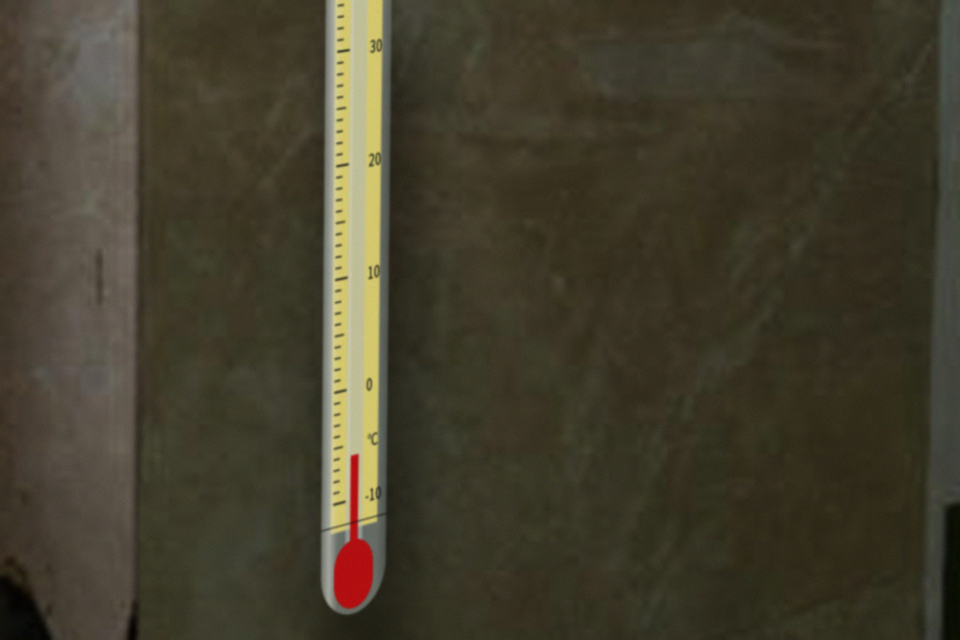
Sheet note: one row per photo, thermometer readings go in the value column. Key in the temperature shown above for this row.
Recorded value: -6 °C
